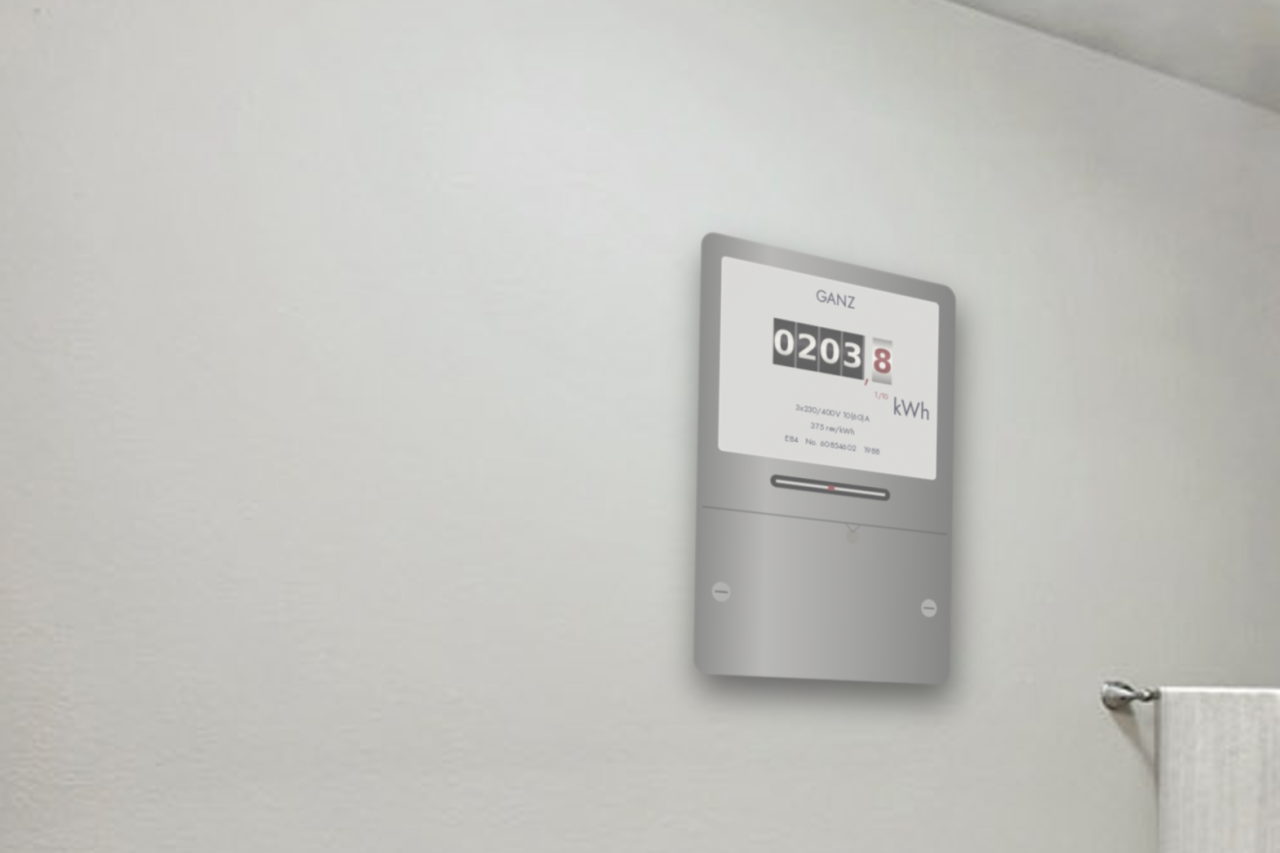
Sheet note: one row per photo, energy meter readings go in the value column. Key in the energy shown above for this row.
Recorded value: 203.8 kWh
